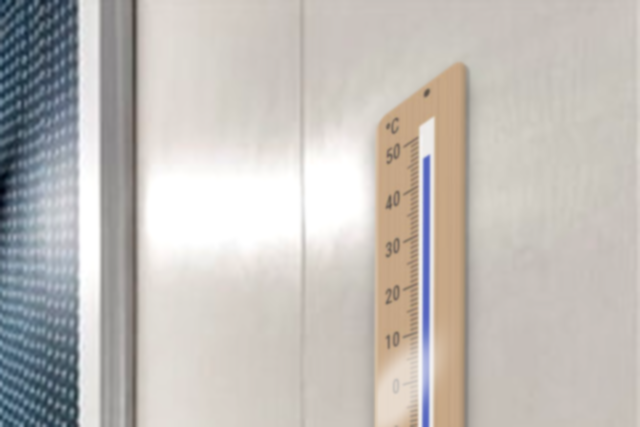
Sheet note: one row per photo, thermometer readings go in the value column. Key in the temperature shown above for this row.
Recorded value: 45 °C
